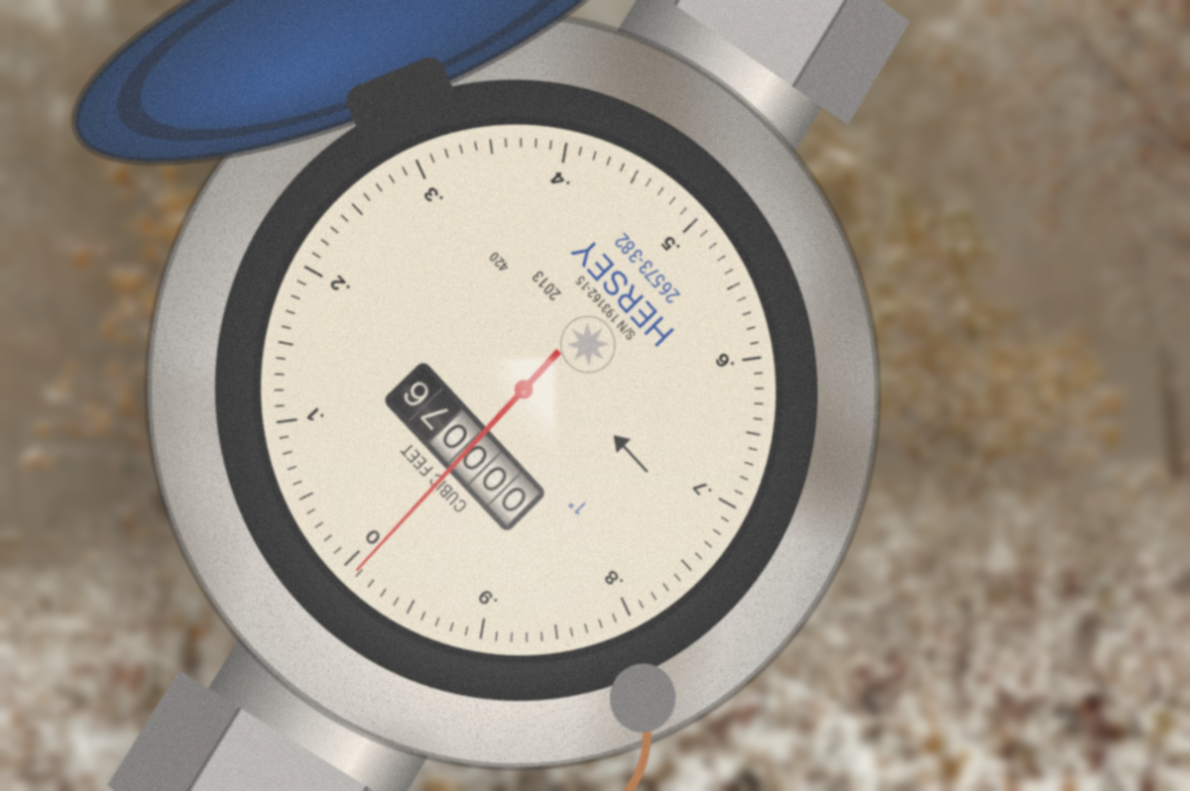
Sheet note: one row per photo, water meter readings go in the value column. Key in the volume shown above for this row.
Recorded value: 75.99 ft³
